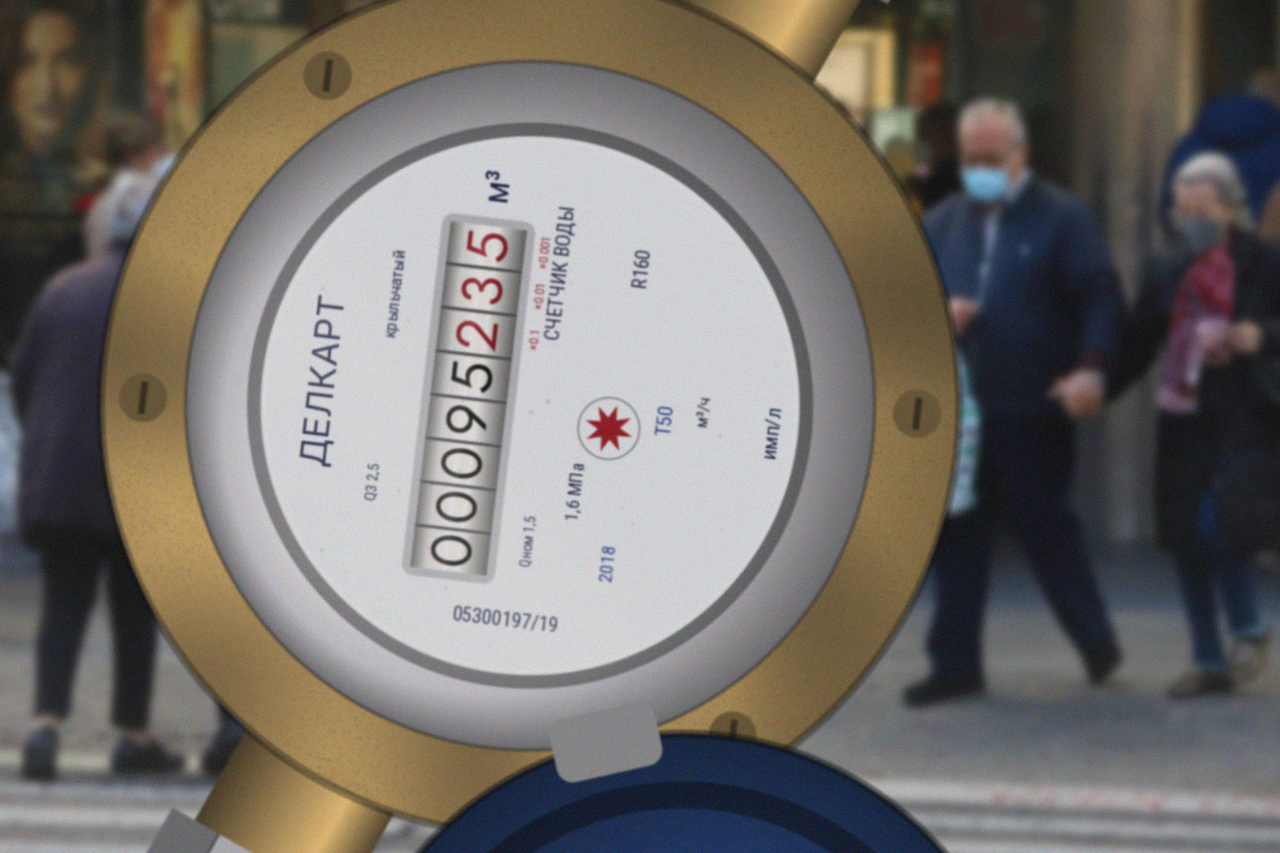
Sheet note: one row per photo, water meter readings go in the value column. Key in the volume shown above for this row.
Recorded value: 95.235 m³
